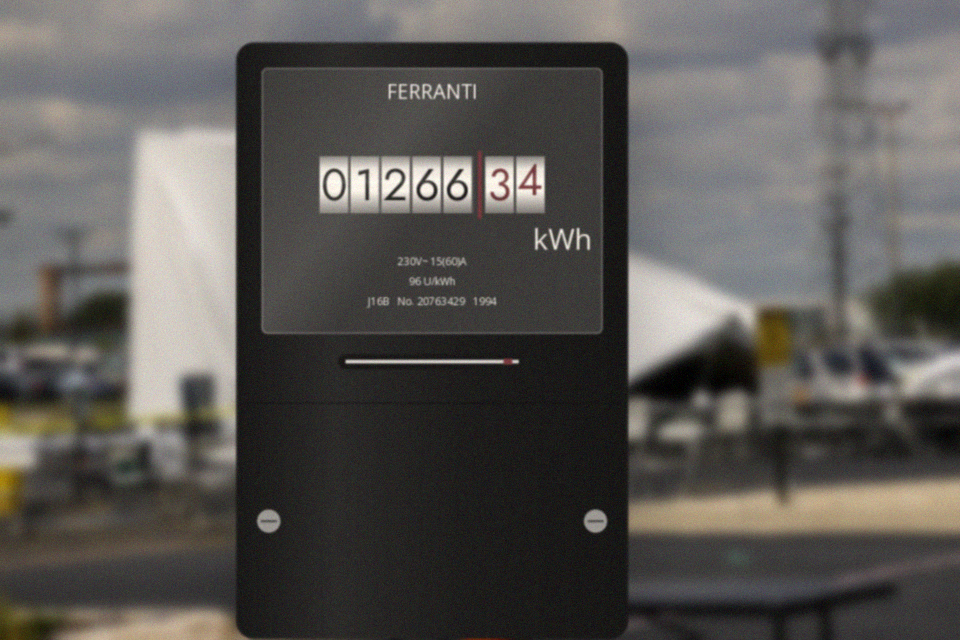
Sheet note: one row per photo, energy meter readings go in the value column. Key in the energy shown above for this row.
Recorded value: 1266.34 kWh
